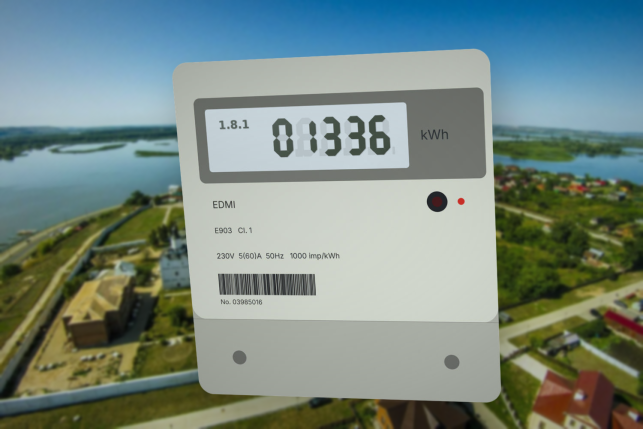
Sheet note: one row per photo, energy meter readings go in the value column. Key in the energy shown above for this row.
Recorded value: 1336 kWh
